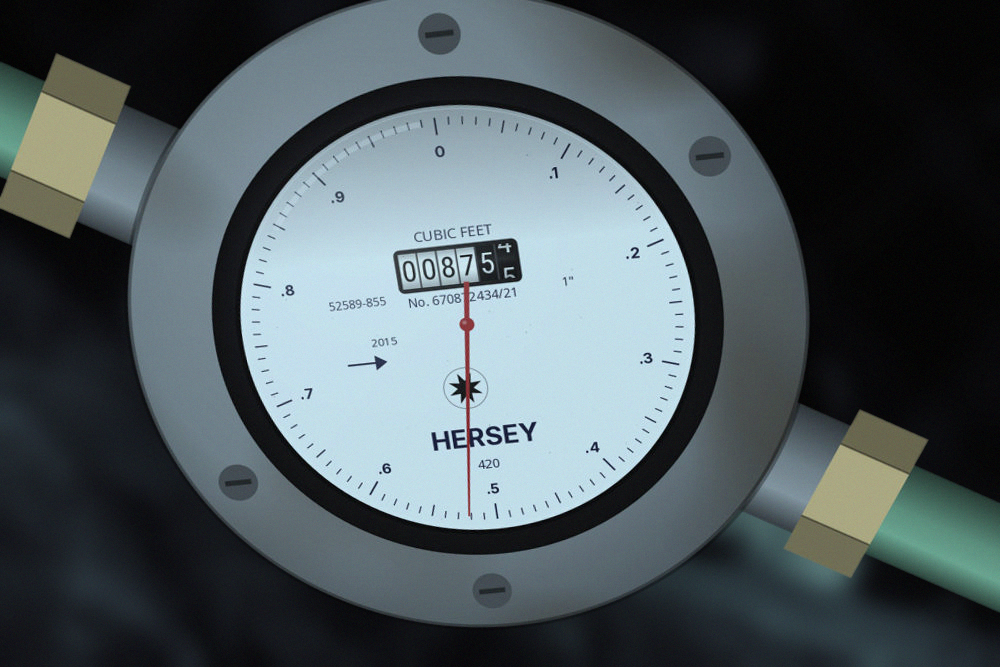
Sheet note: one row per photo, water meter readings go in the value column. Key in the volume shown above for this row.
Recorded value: 8754.52 ft³
